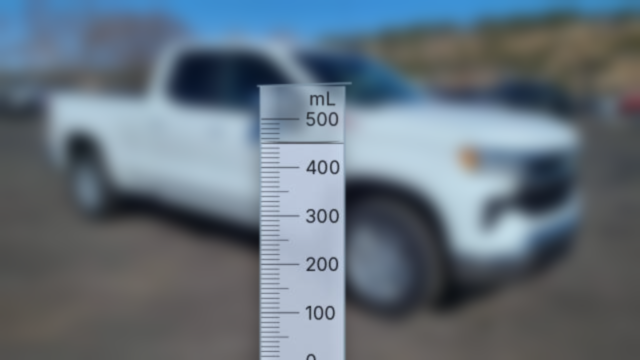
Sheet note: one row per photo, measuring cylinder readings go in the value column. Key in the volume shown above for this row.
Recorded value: 450 mL
